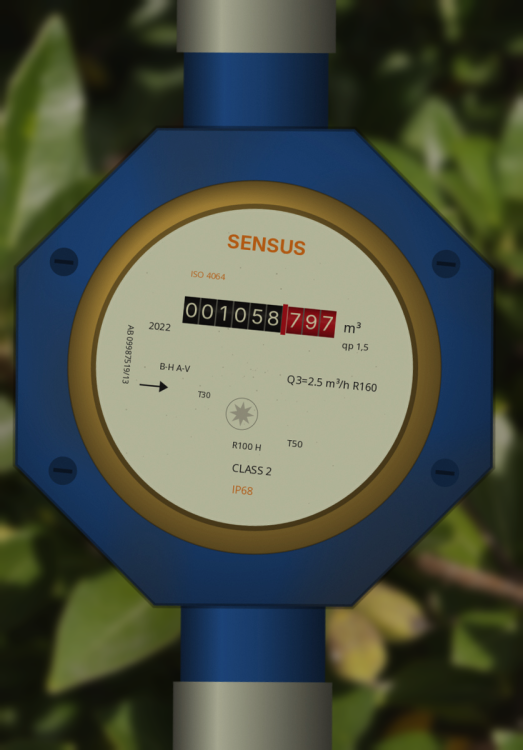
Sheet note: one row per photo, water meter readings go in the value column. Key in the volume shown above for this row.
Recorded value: 1058.797 m³
